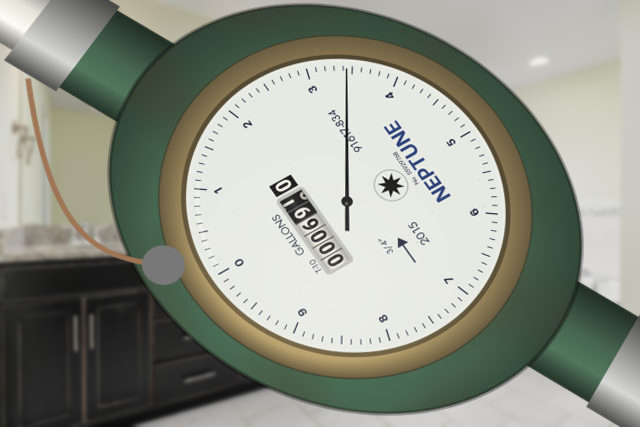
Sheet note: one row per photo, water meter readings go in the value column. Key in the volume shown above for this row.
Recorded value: 6913.4 gal
